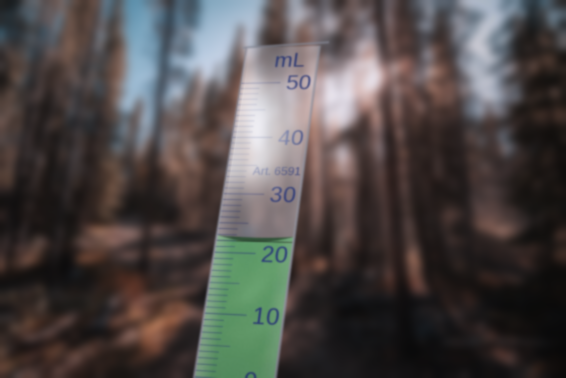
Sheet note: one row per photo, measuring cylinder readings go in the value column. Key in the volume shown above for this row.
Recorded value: 22 mL
